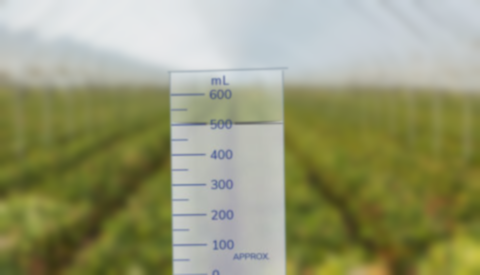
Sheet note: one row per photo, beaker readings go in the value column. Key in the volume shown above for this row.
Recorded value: 500 mL
